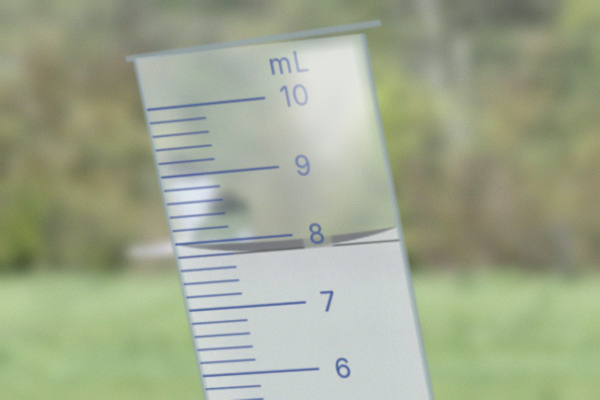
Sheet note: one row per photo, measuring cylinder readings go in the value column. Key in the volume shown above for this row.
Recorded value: 7.8 mL
